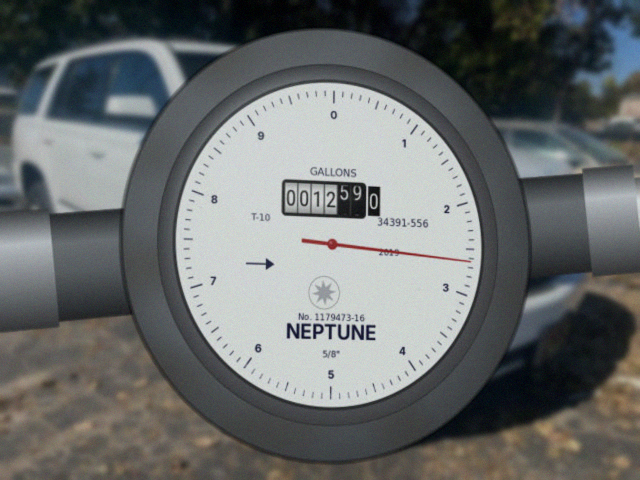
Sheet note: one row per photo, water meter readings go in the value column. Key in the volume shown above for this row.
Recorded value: 12592.6 gal
